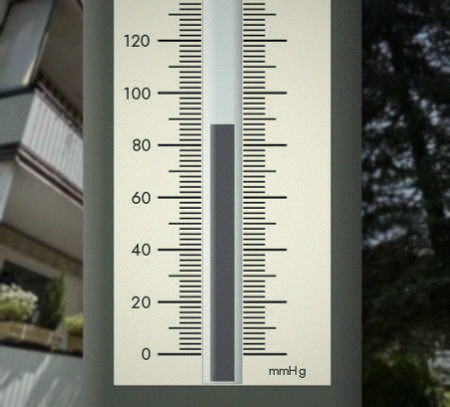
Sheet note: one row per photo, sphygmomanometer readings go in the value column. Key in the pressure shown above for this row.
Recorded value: 88 mmHg
